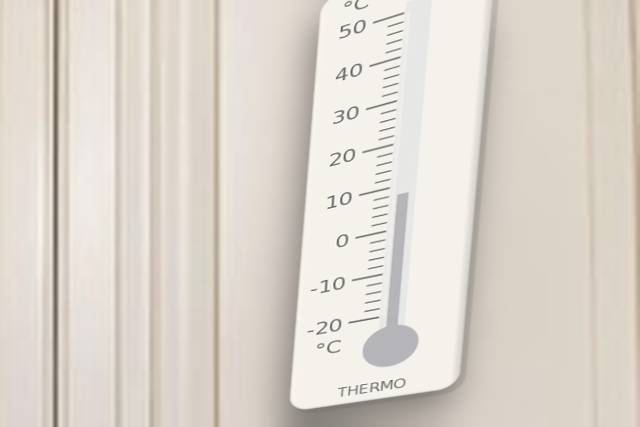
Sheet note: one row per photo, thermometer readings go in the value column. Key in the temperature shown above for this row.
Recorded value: 8 °C
